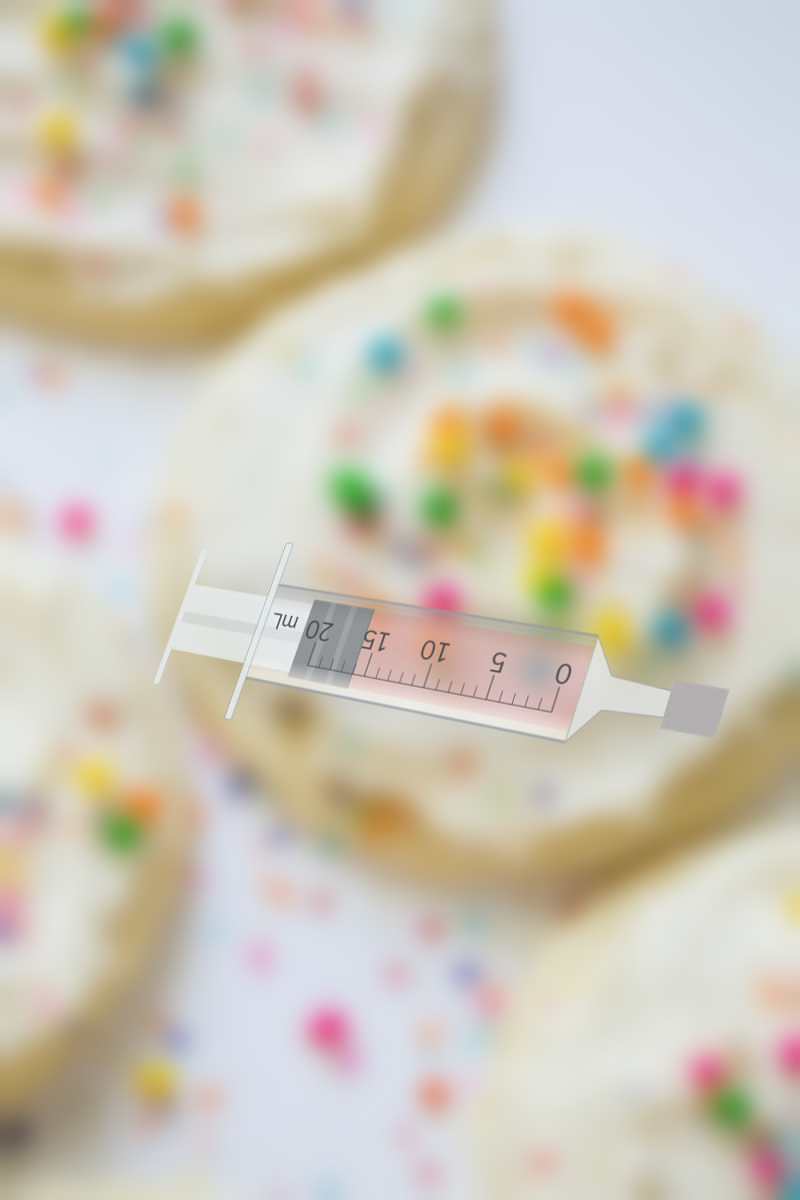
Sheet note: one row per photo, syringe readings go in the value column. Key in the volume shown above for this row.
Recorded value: 16 mL
